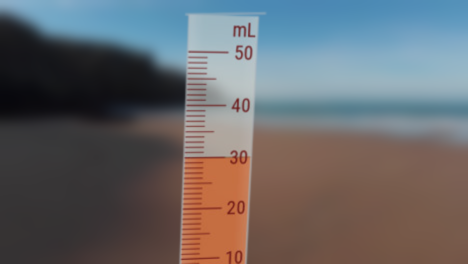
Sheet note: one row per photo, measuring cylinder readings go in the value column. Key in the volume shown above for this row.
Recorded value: 30 mL
